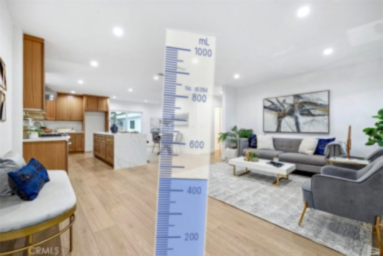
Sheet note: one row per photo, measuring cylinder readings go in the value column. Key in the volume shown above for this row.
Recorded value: 450 mL
